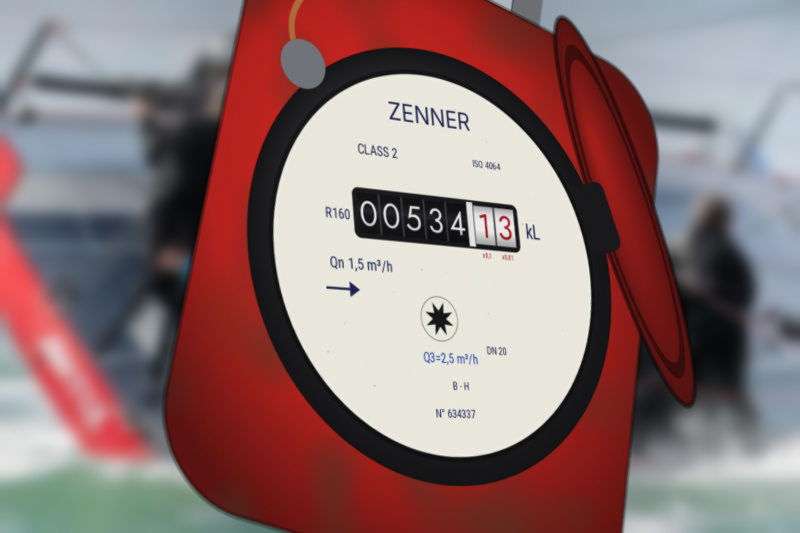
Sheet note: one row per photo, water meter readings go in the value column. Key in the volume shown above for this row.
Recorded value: 534.13 kL
